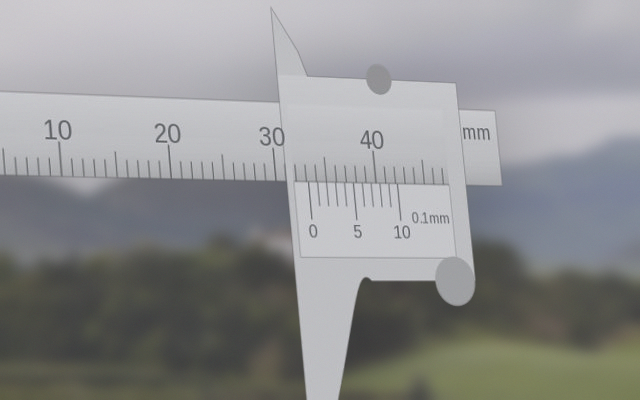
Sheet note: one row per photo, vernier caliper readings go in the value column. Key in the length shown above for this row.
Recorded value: 33.2 mm
